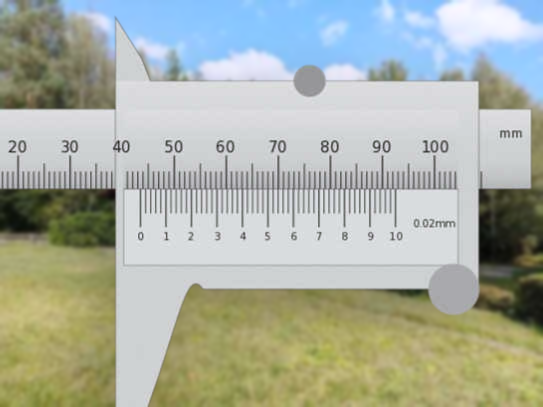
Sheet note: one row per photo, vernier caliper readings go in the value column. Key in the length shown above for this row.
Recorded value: 43.5 mm
